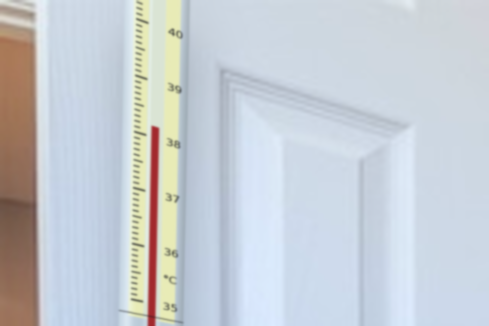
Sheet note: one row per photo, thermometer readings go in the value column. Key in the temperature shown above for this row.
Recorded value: 38.2 °C
